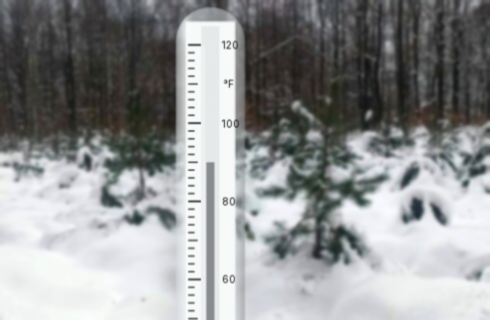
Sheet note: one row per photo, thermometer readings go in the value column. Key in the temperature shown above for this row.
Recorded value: 90 °F
